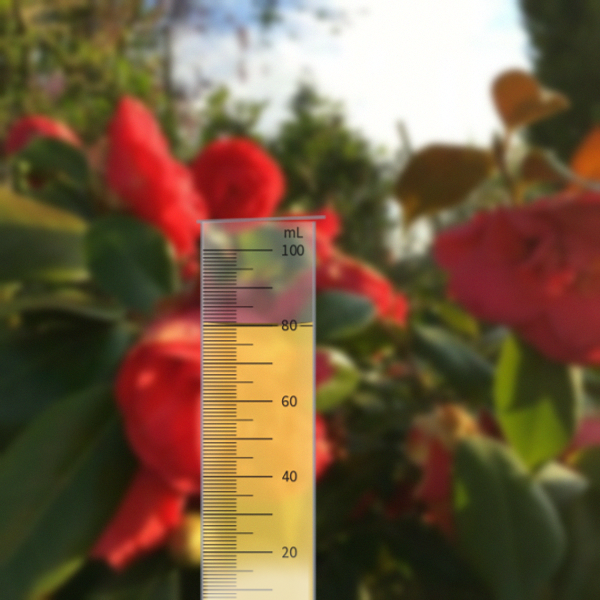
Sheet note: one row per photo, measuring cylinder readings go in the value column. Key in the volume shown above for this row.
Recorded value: 80 mL
